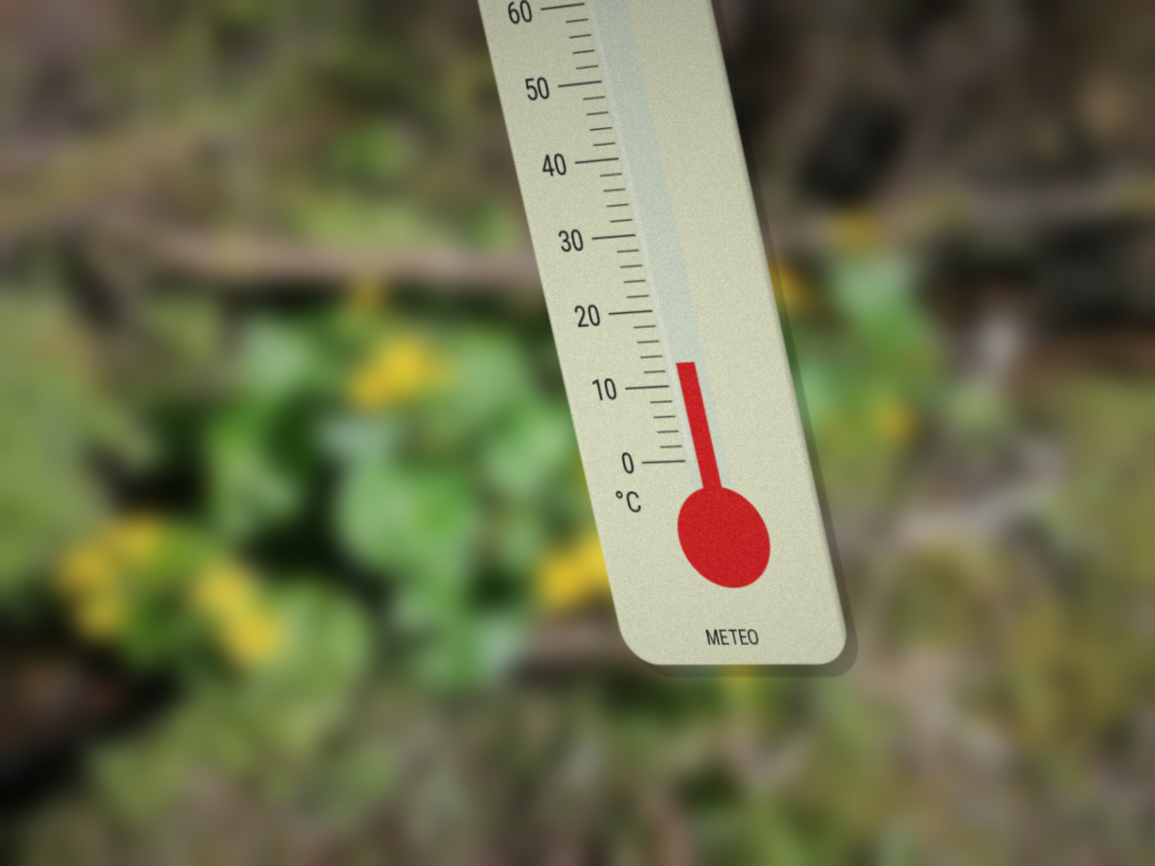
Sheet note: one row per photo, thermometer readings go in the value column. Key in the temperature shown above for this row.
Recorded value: 13 °C
